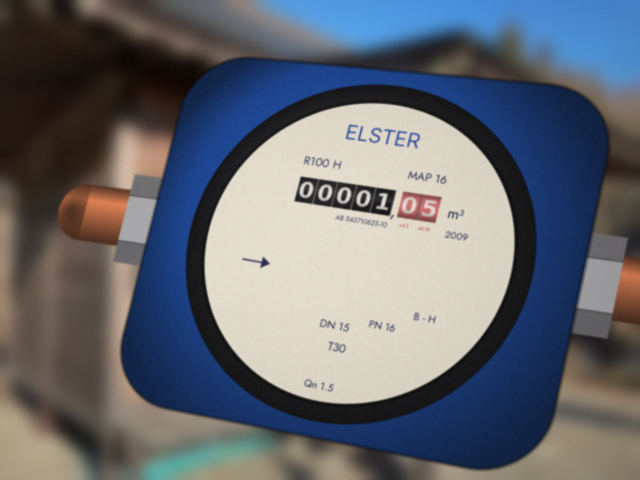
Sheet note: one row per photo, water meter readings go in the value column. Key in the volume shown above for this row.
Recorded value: 1.05 m³
